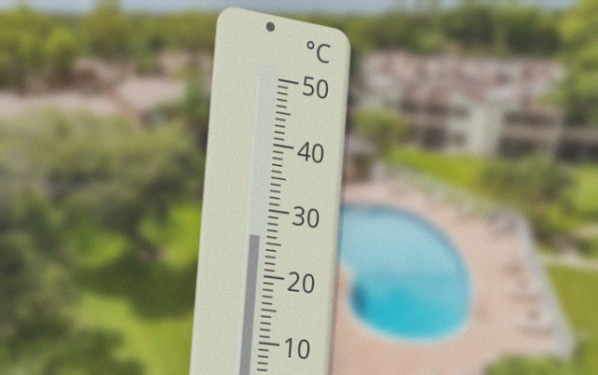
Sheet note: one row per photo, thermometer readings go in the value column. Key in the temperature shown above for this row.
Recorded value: 26 °C
